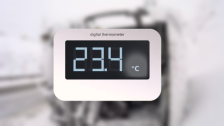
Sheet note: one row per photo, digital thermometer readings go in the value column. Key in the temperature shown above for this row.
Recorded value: 23.4 °C
